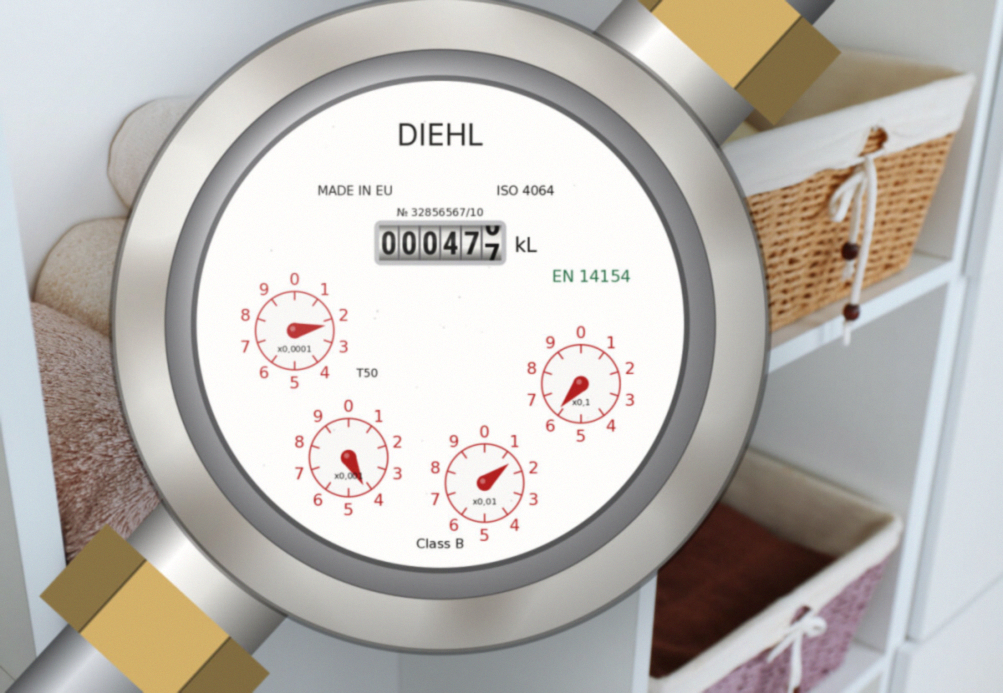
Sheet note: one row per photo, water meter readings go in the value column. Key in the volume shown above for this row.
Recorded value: 476.6142 kL
